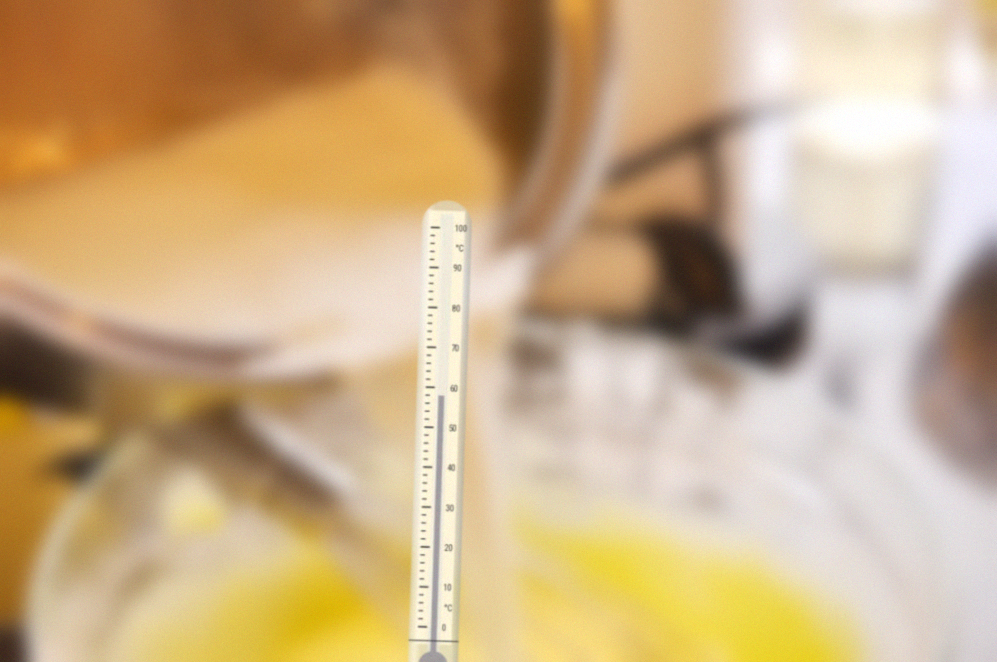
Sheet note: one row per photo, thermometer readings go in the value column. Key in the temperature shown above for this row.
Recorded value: 58 °C
